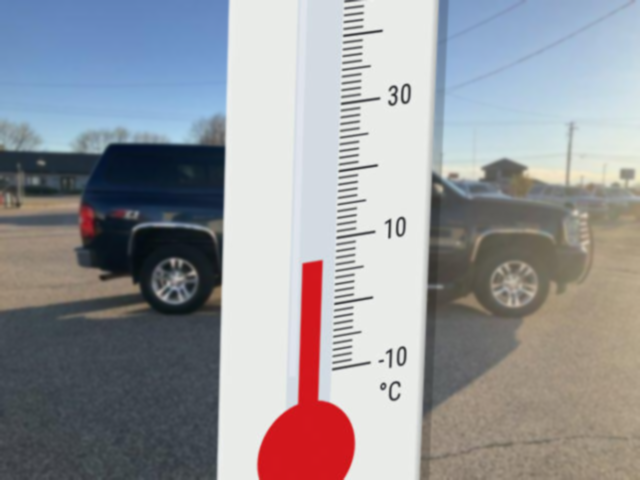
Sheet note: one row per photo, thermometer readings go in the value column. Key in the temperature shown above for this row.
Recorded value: 7 °C
